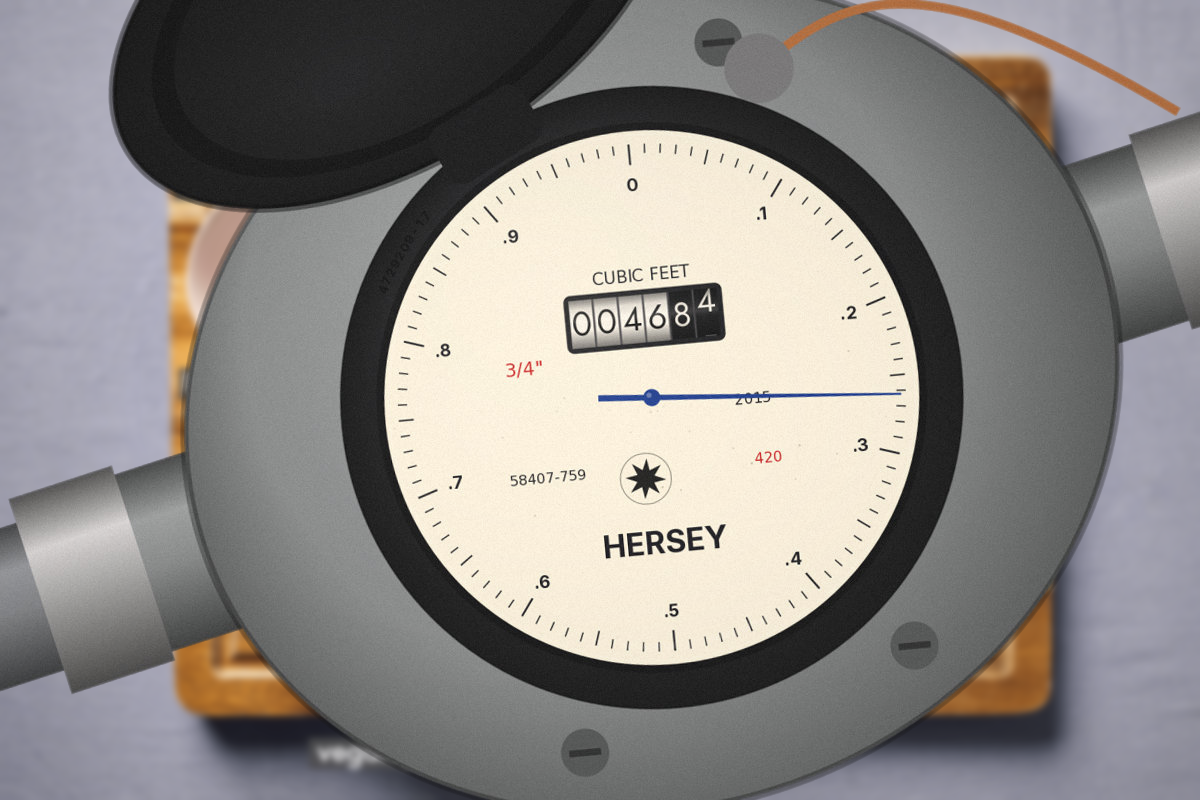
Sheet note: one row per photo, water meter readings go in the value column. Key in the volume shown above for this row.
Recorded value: 4684.26 ft³
